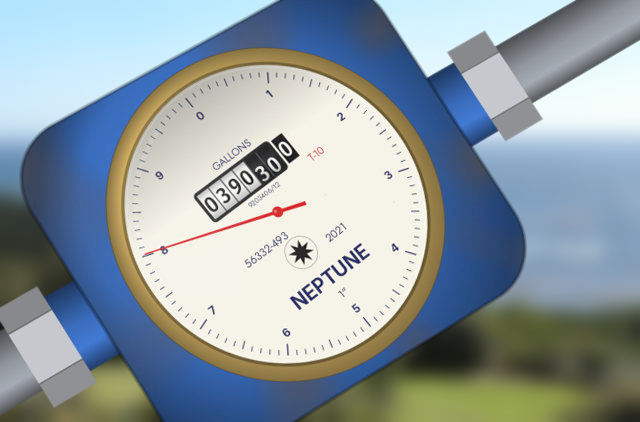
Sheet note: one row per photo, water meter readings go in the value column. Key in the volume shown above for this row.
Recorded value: 390298.0 gal
